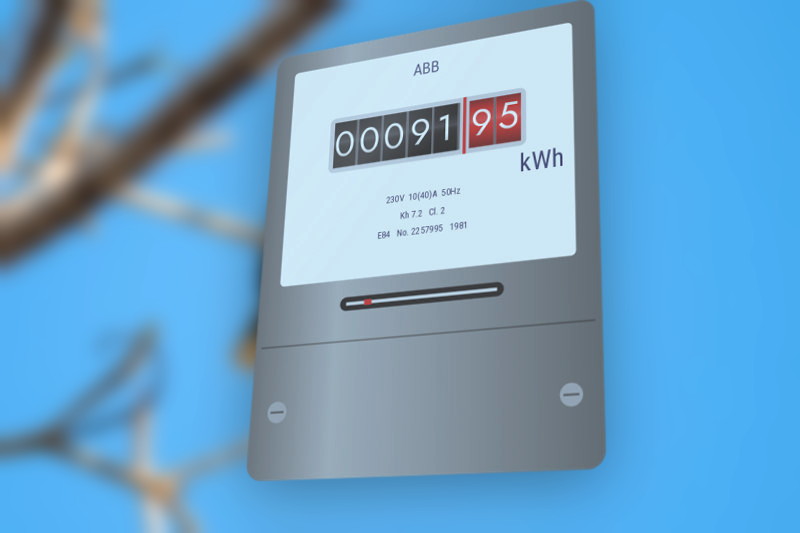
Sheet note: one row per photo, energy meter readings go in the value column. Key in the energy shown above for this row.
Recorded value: 91.95 kWh
